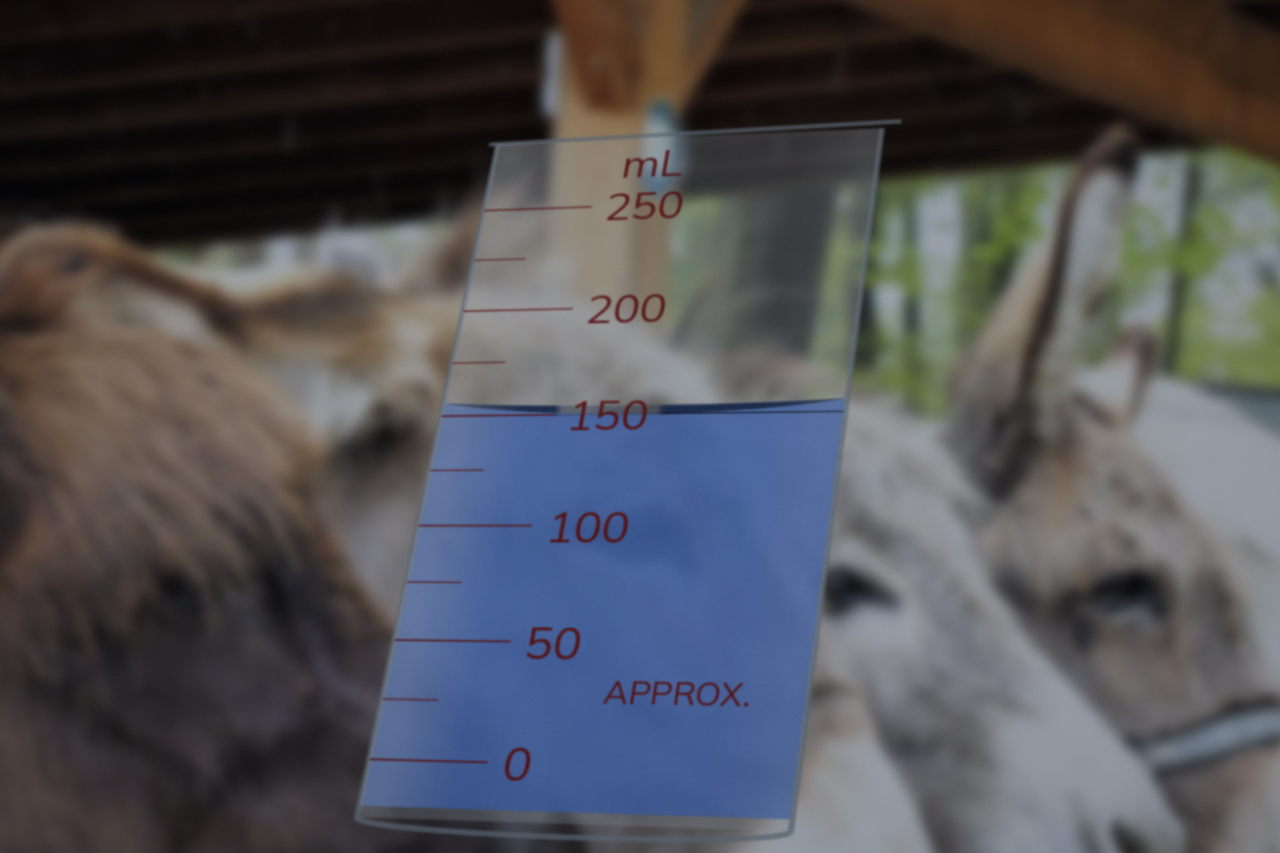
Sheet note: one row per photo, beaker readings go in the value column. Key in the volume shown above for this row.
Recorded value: 150 mL
